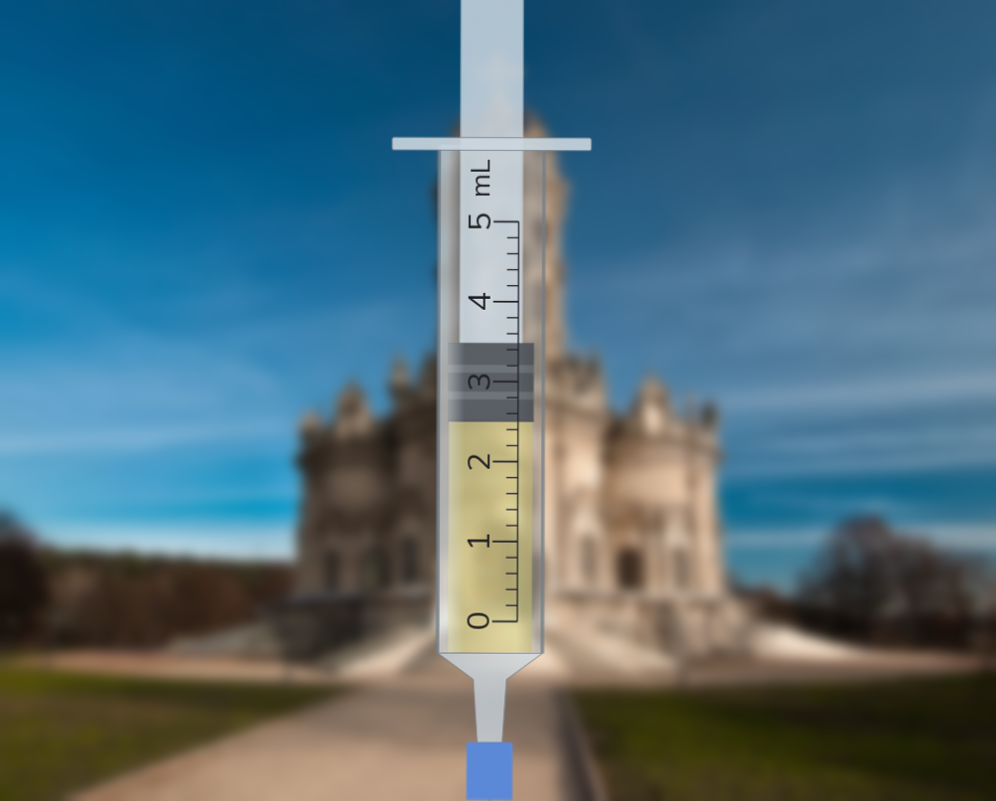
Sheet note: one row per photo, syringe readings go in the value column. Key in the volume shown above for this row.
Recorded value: 2.5 mL
